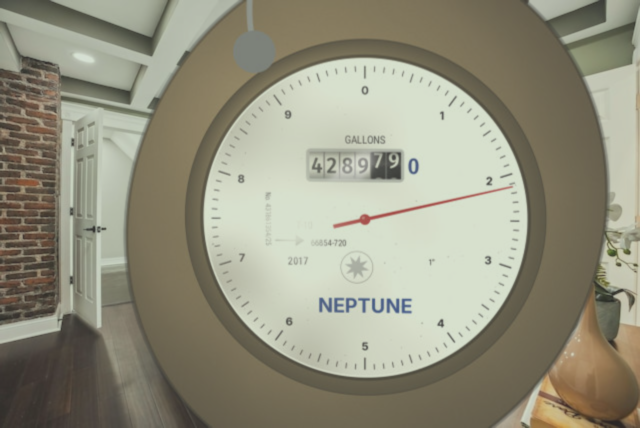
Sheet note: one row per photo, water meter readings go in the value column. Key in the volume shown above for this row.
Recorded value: 4289792.1 gal
